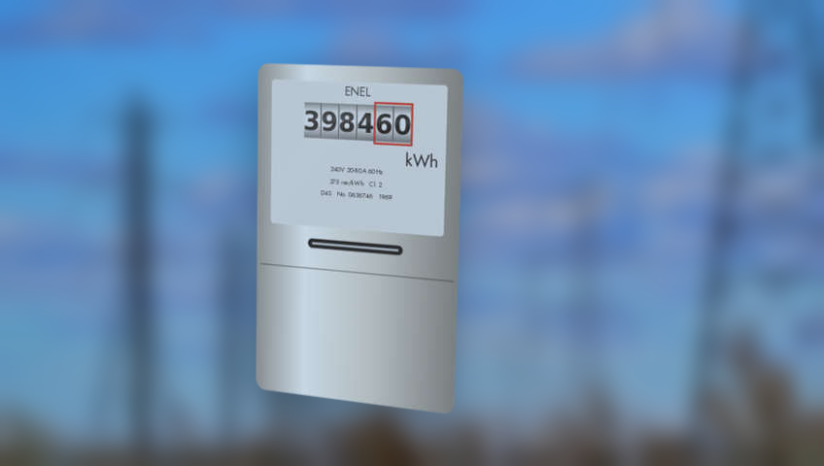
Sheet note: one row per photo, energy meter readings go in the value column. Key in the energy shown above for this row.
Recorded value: 3984.60 kWh
